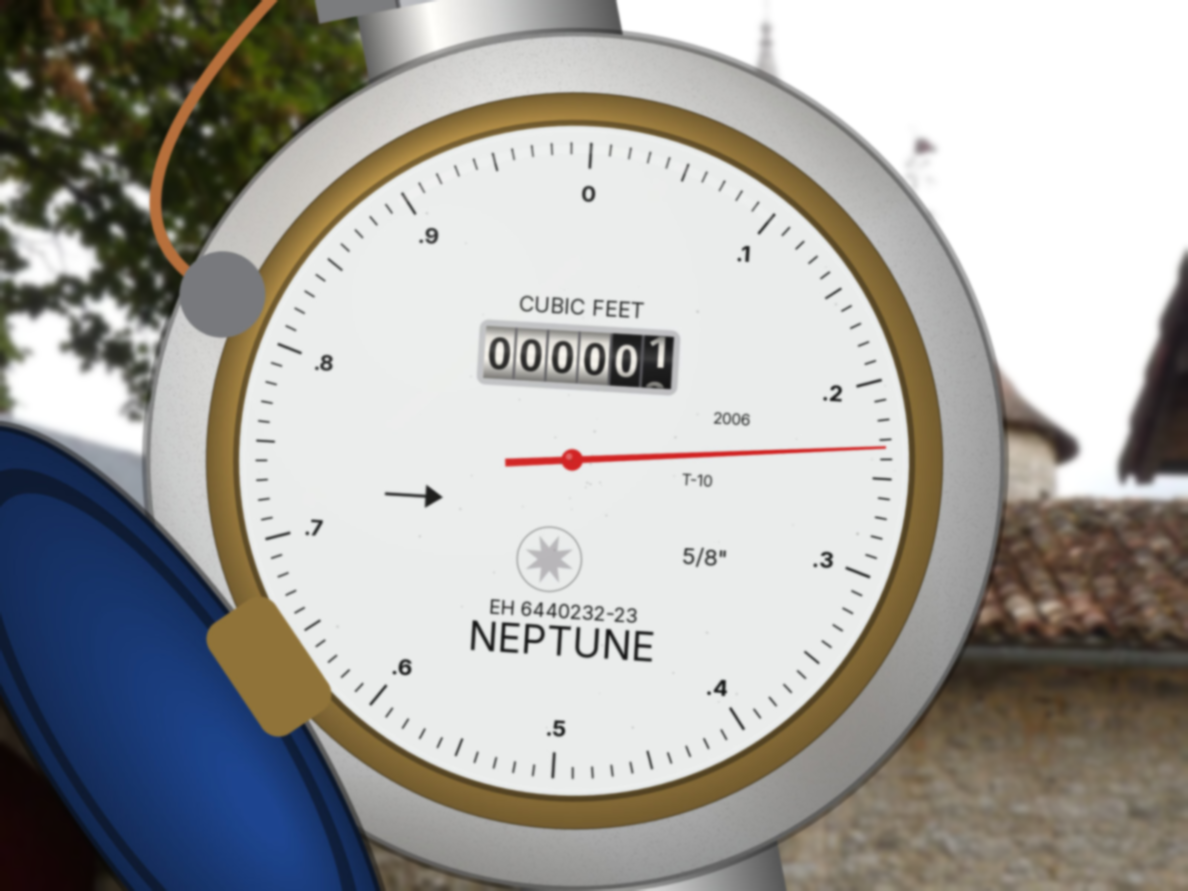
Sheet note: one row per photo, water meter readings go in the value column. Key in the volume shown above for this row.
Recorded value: 1.23 ft³
